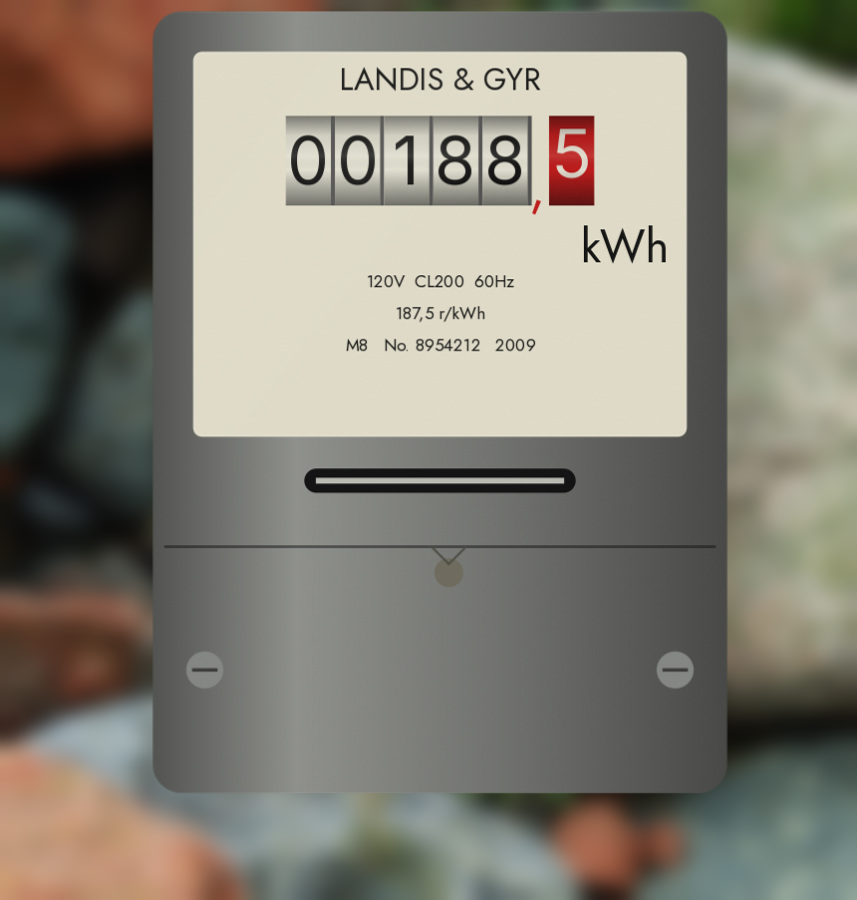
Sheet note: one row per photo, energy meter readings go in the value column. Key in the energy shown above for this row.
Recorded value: 188.5 kWh
